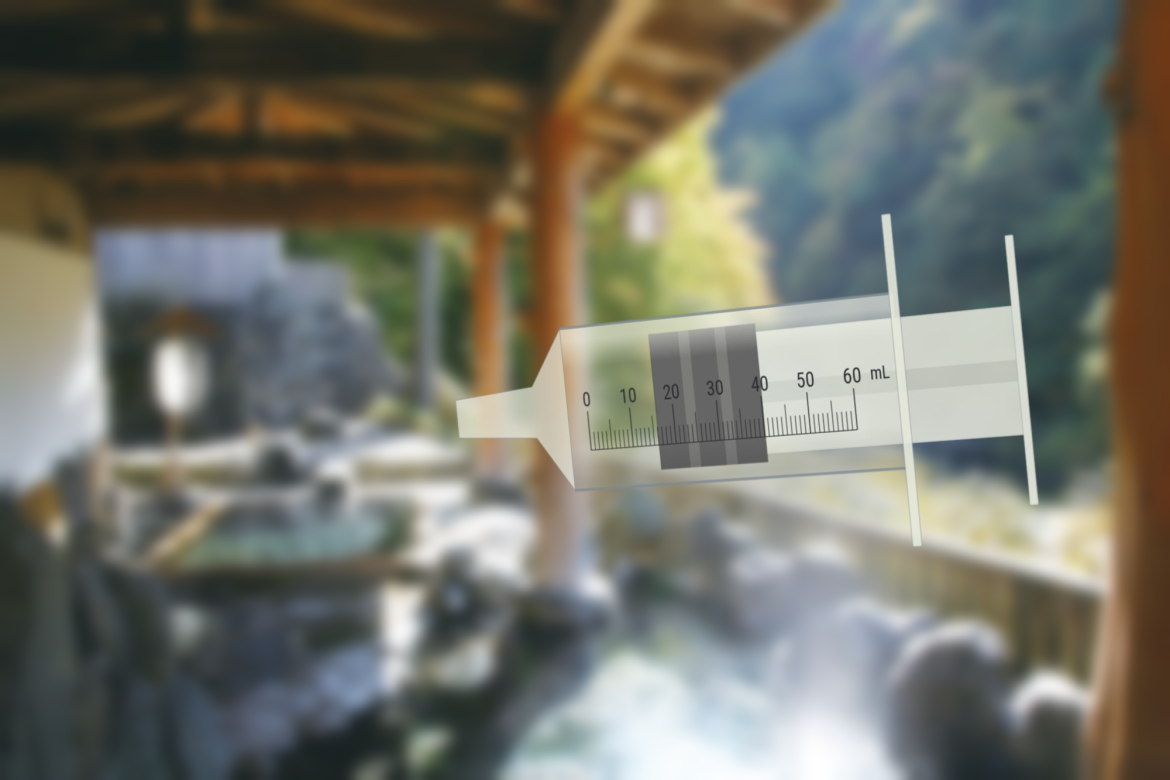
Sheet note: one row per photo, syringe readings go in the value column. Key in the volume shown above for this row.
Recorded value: 16 mL
